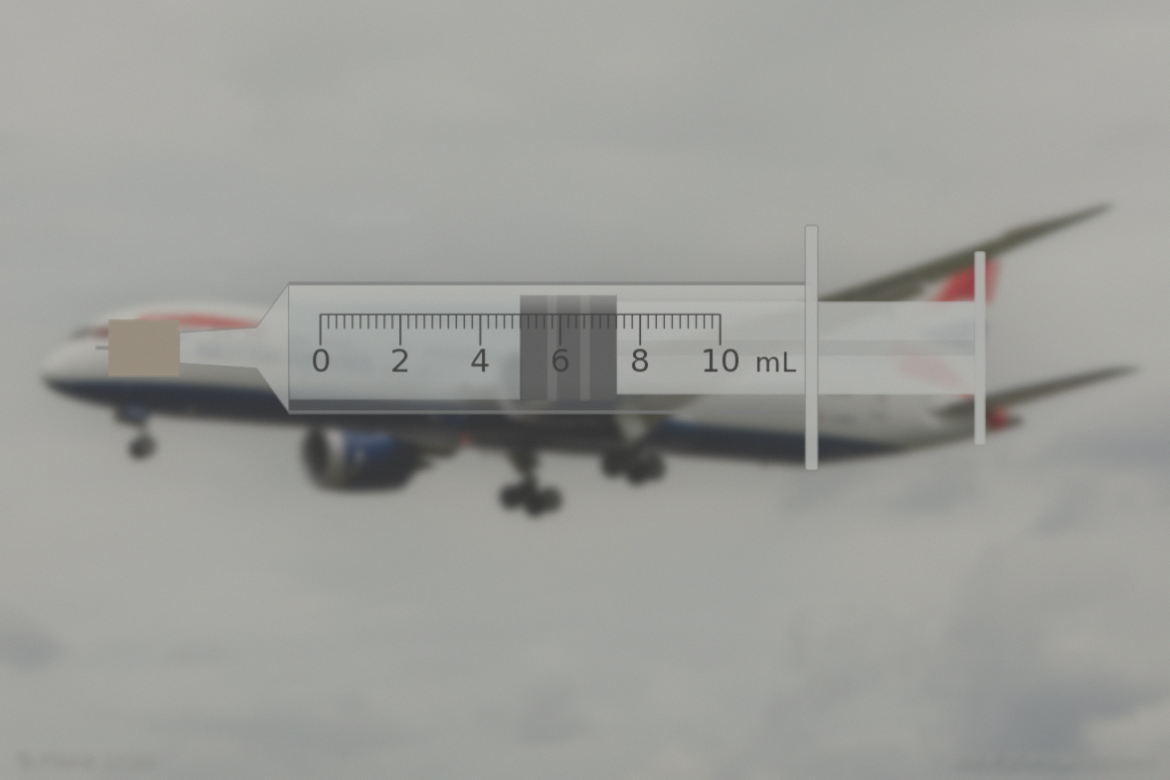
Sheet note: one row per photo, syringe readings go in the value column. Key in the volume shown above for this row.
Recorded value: 5 mL
